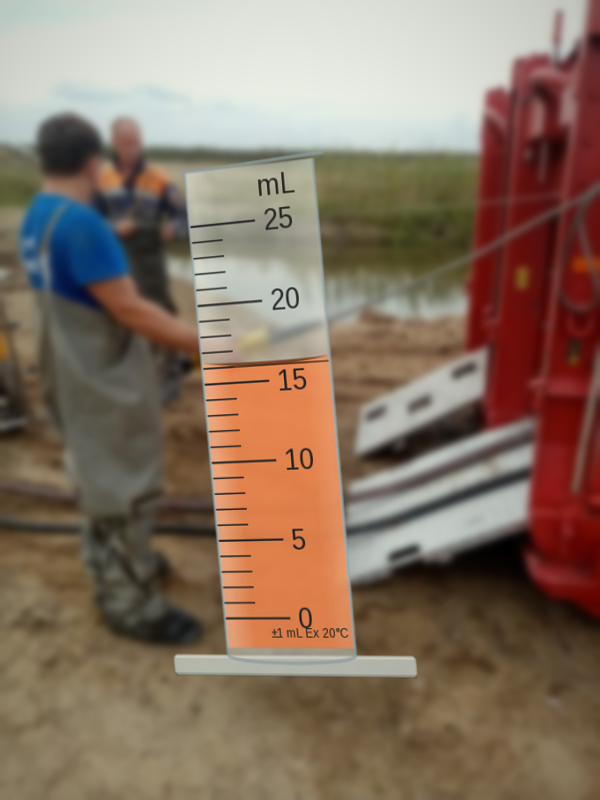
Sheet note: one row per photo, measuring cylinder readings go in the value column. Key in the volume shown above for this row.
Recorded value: 16 mL
